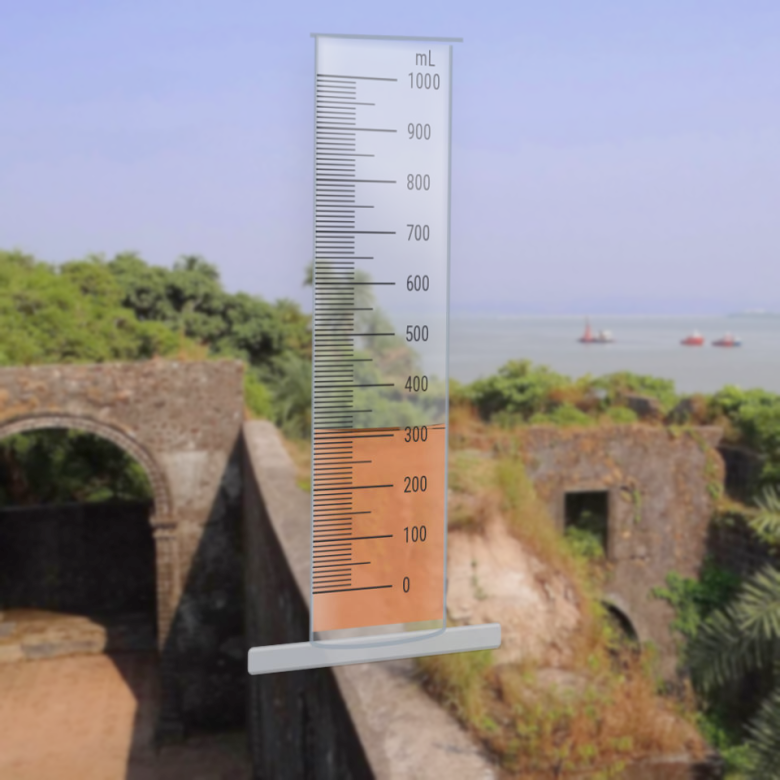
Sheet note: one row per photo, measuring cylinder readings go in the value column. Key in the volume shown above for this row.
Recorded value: 310 mL
